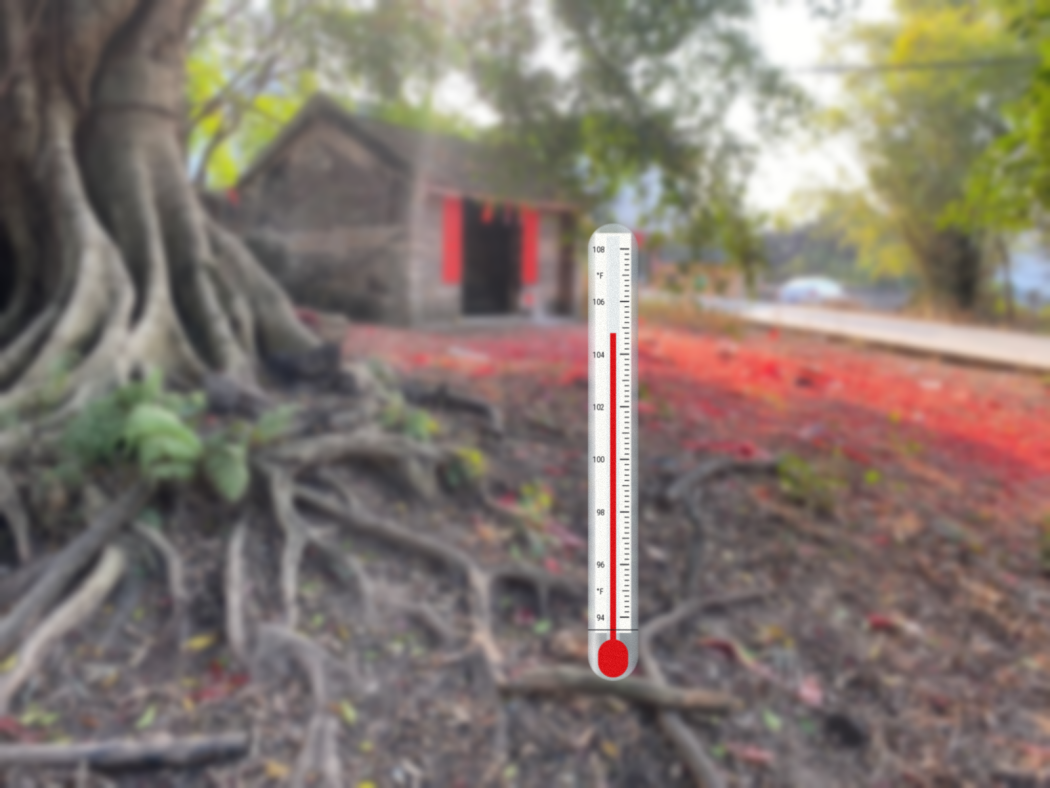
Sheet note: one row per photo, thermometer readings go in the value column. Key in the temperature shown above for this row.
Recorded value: 104.8 °F
